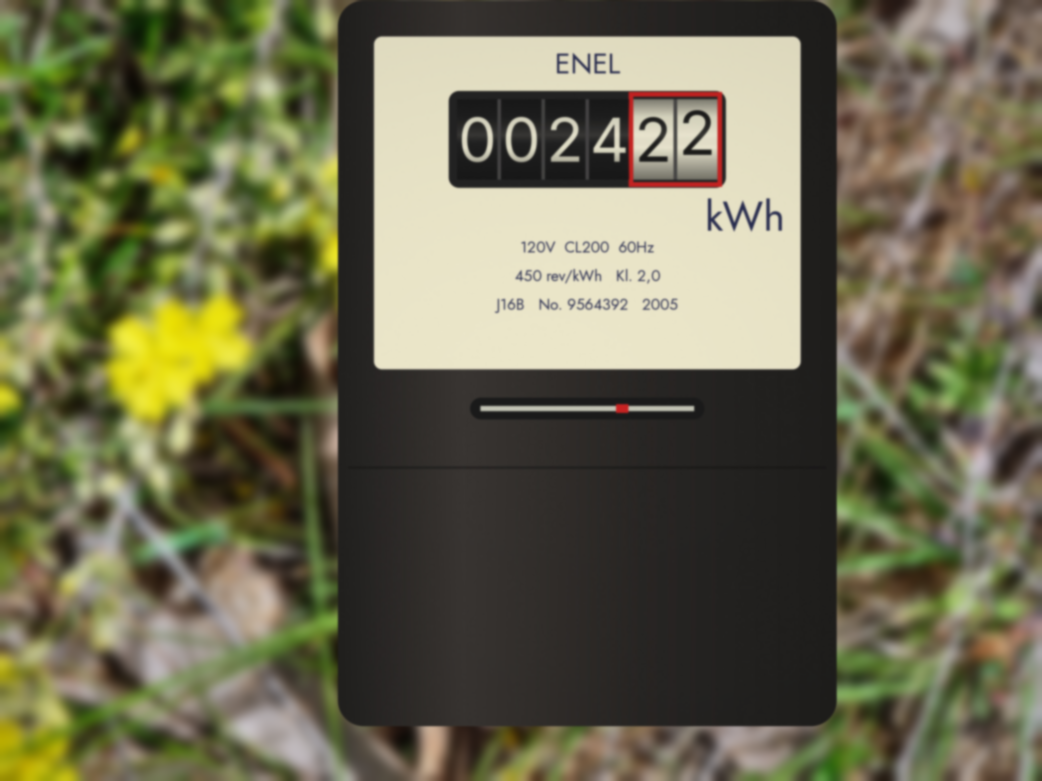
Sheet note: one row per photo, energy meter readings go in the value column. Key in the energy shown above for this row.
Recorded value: 24.22 kWh
